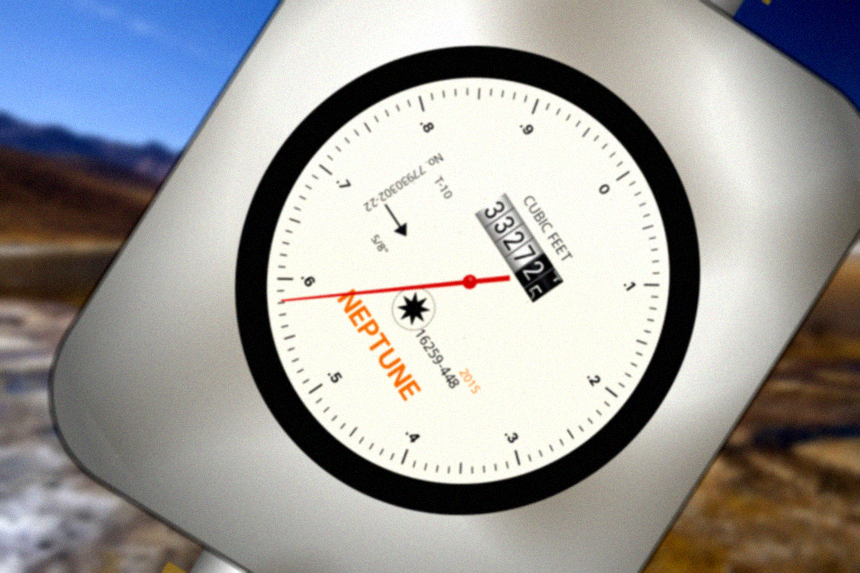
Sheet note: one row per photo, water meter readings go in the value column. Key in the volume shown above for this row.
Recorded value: 332724.58 ft³
